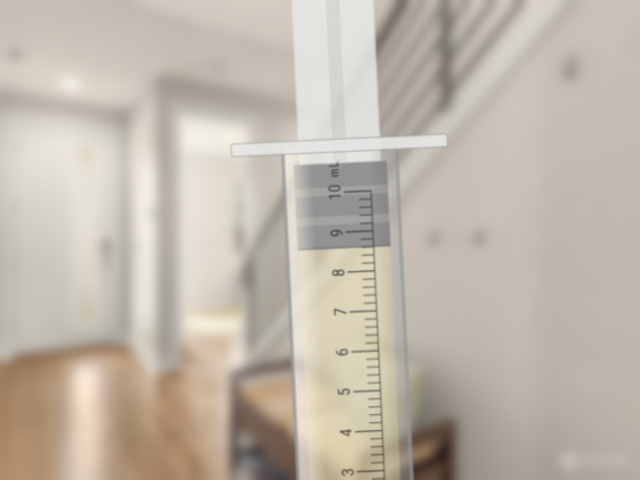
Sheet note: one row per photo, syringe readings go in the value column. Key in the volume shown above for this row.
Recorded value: 8.6 mL
